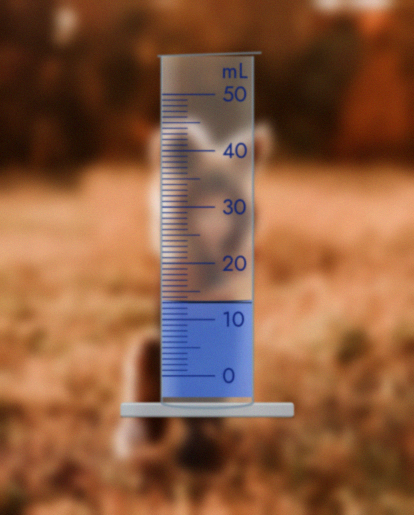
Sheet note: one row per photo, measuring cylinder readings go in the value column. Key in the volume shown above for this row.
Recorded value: 13 mL
